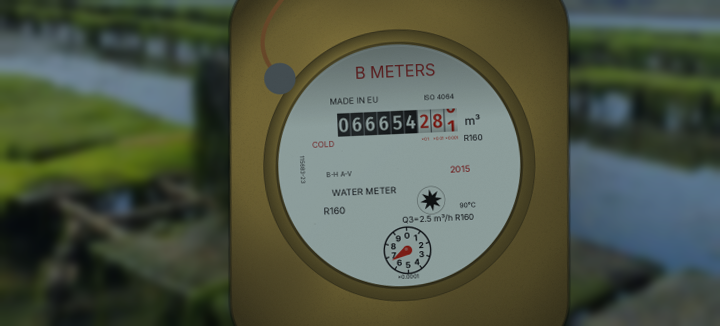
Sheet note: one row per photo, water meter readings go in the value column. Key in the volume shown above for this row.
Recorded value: 66654.2806 m³
